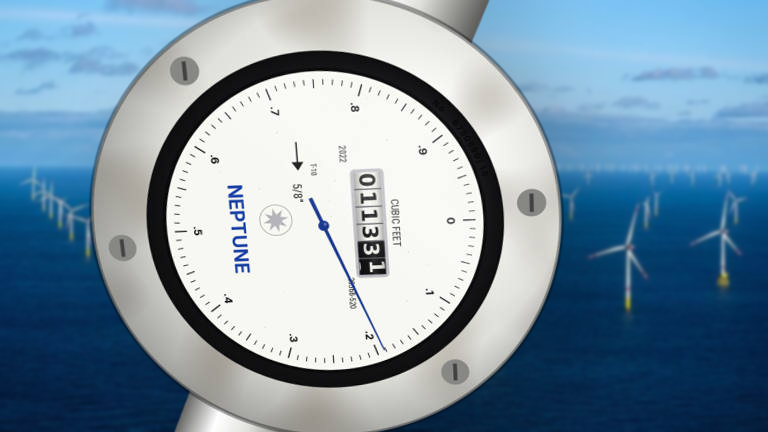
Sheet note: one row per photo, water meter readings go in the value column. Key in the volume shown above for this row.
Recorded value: 11331.19 ft³
